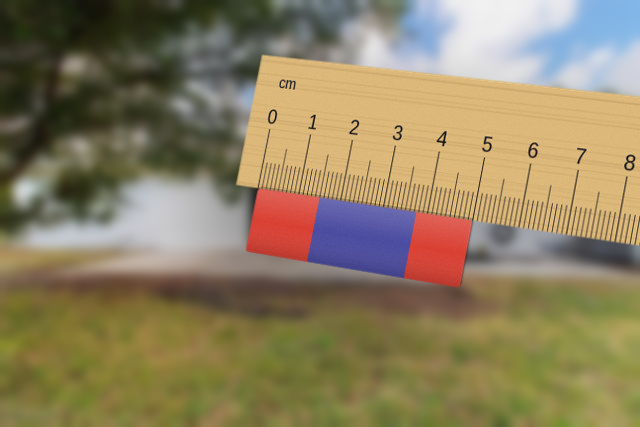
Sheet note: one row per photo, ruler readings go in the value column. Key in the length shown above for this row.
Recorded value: 5 cm
